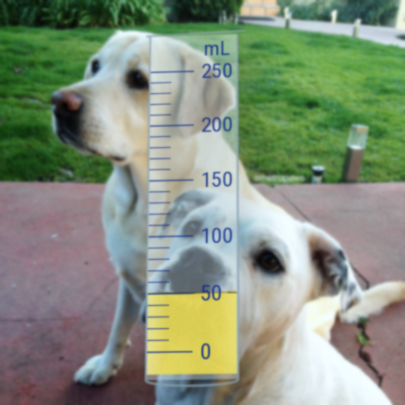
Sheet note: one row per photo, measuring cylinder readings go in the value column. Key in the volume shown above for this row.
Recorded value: 50 mL
